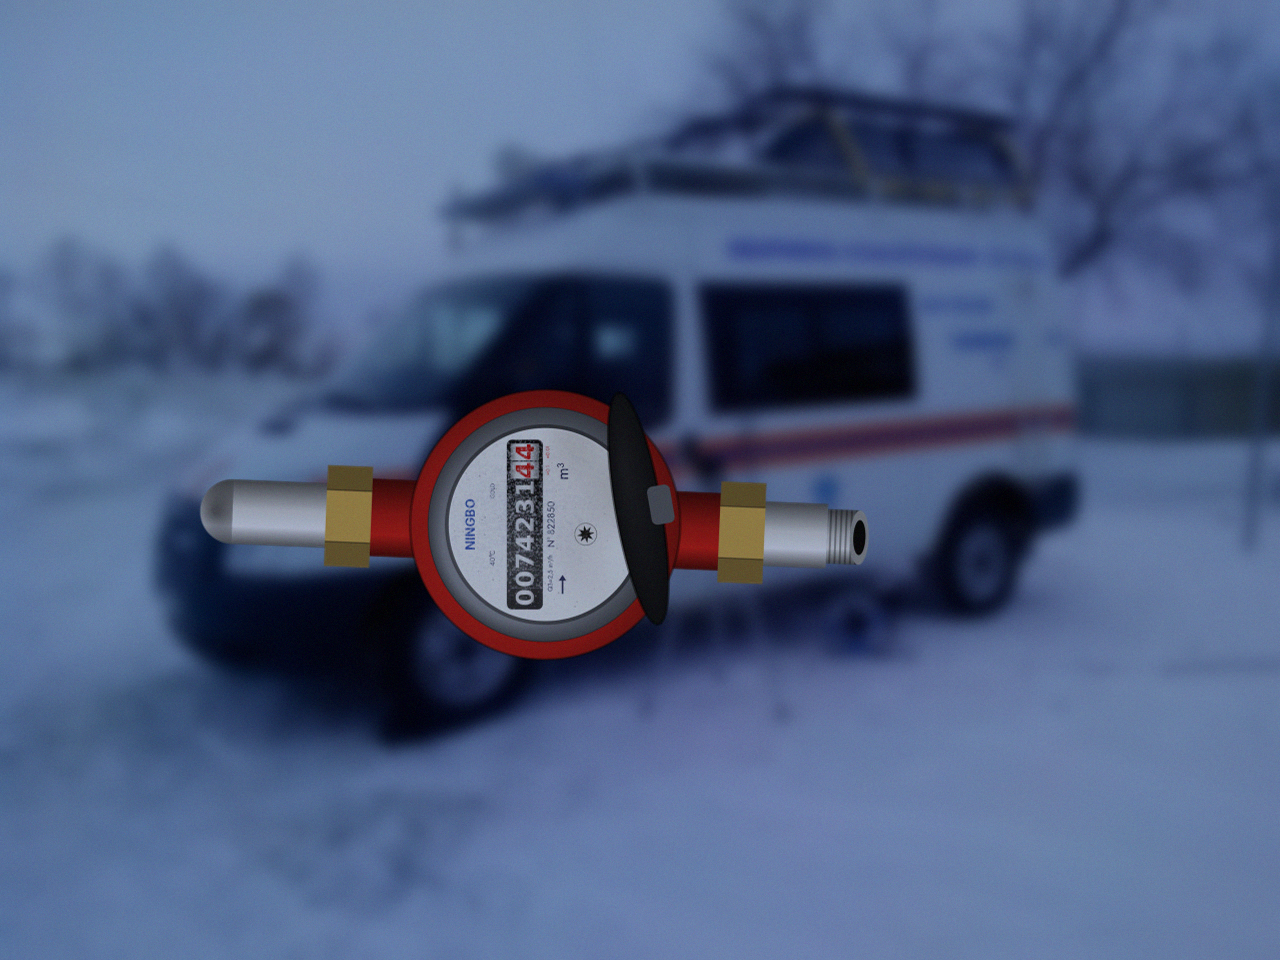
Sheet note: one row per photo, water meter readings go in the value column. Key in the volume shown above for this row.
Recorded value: 74231.44 m³
